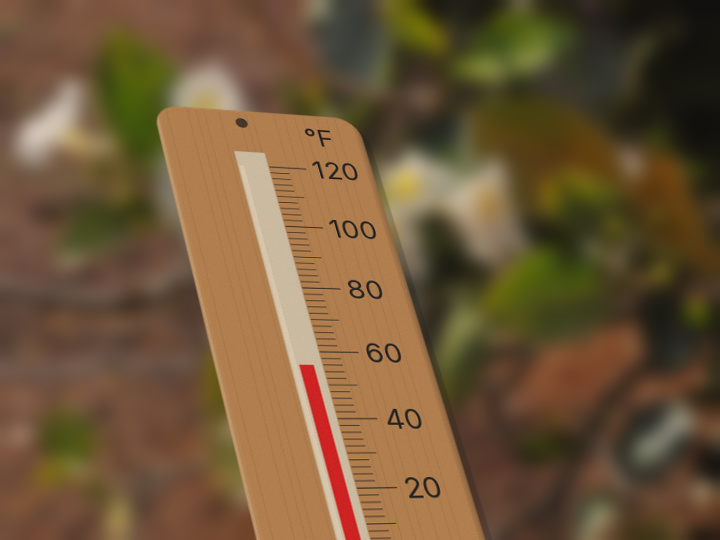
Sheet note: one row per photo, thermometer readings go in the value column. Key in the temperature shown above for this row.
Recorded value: 56 °F
